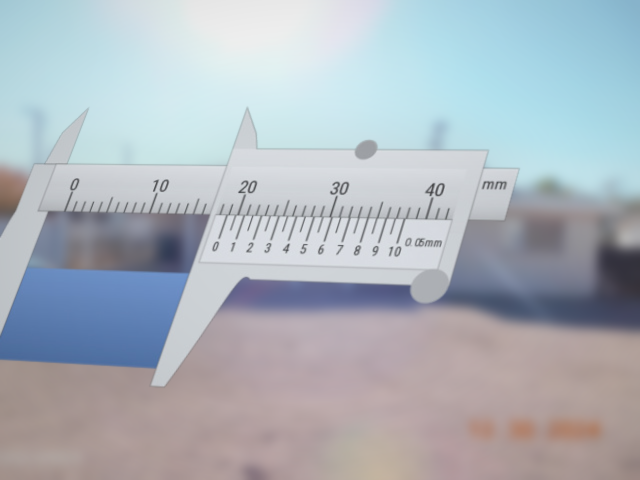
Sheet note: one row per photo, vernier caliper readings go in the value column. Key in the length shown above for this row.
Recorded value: 18.8 mm
